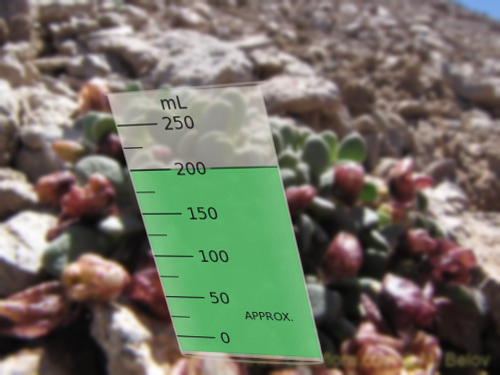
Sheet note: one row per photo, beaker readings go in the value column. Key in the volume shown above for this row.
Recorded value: 200 mL
